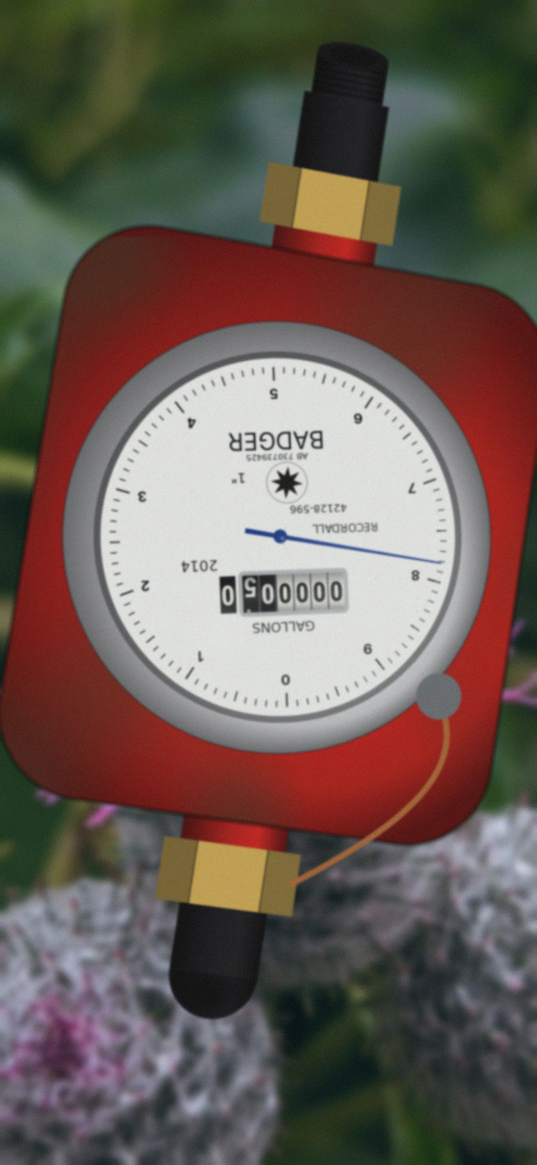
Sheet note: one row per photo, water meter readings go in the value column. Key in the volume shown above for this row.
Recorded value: 47.8 gal
